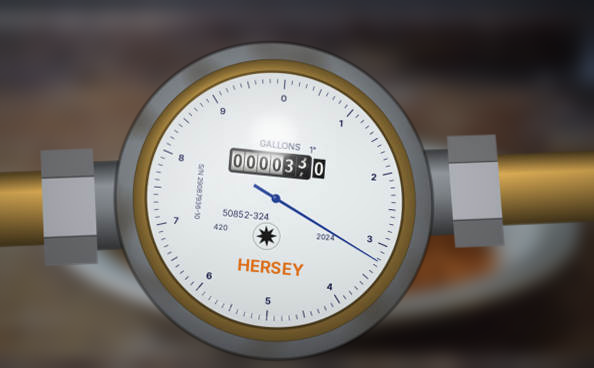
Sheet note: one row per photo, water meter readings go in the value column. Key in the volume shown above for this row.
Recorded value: 333.2 gal
